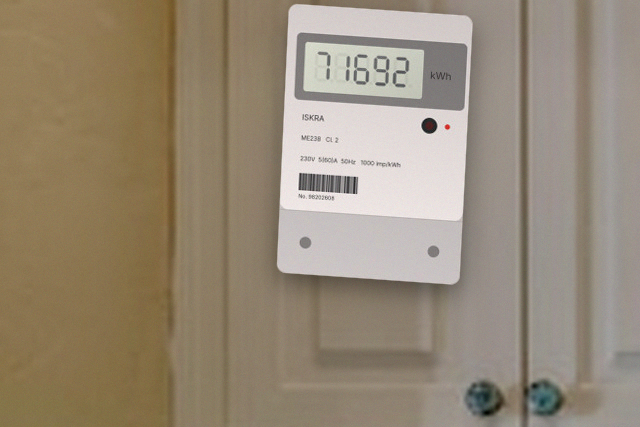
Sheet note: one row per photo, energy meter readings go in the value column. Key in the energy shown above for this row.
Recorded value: 71692 kWh
